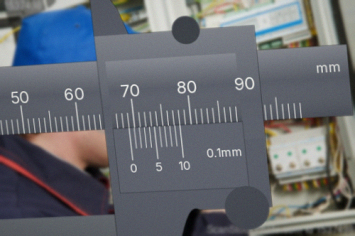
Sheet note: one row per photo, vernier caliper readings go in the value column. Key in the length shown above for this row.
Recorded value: 69.0 mm
